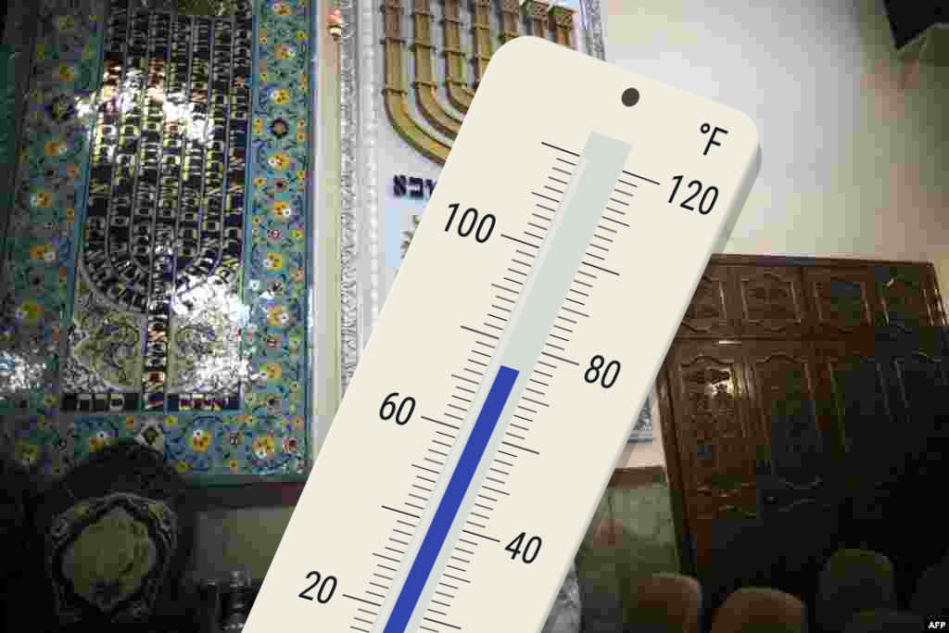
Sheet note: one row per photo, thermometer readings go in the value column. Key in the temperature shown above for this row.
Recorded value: 75 °F
